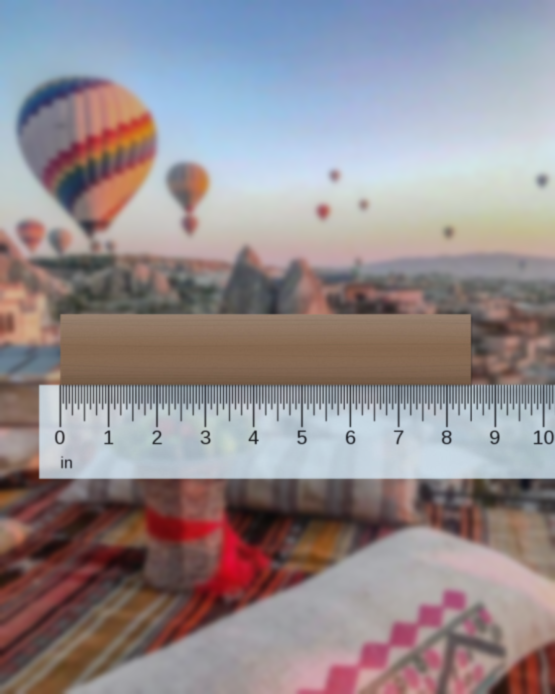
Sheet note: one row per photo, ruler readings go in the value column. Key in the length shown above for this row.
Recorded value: 8.5 in
